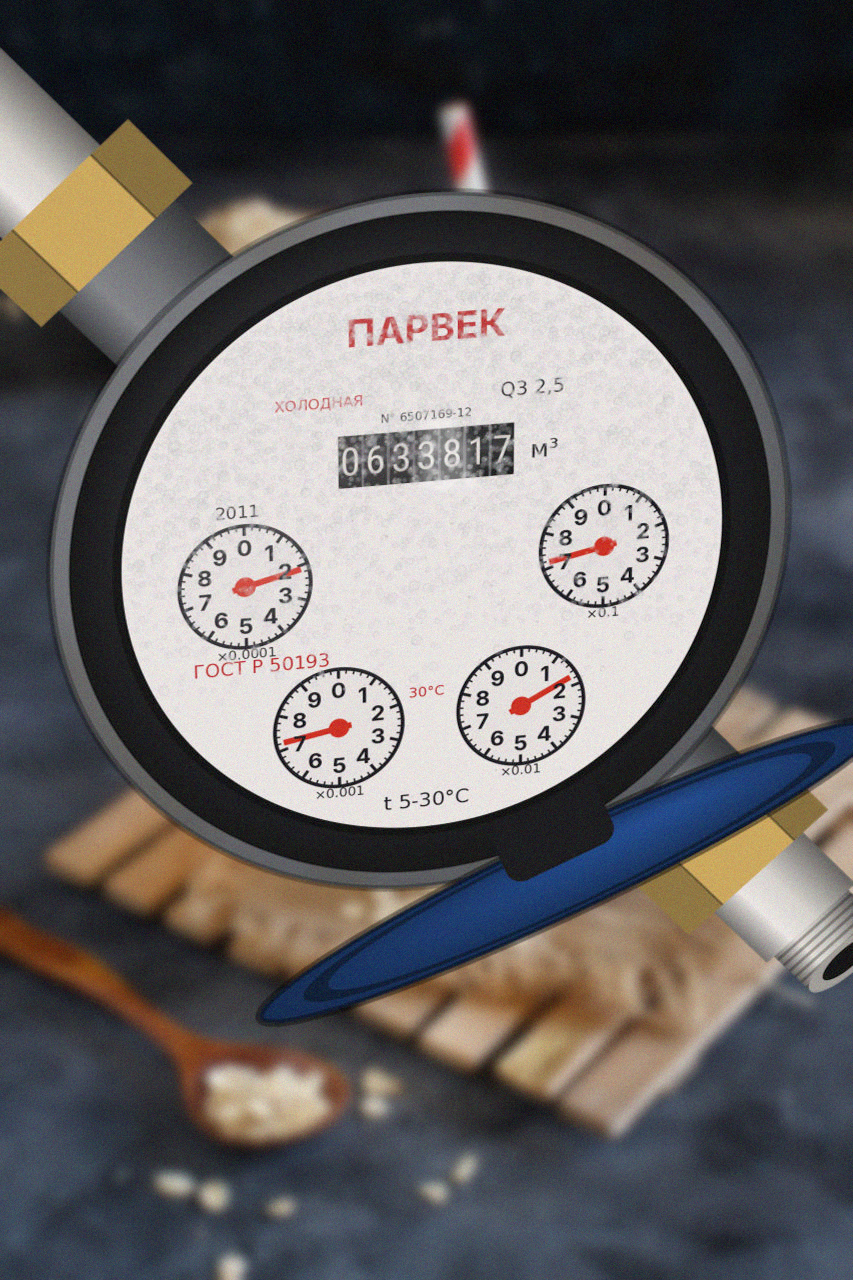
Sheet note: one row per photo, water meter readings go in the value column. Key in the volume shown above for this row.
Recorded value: 633817.7172 m³
